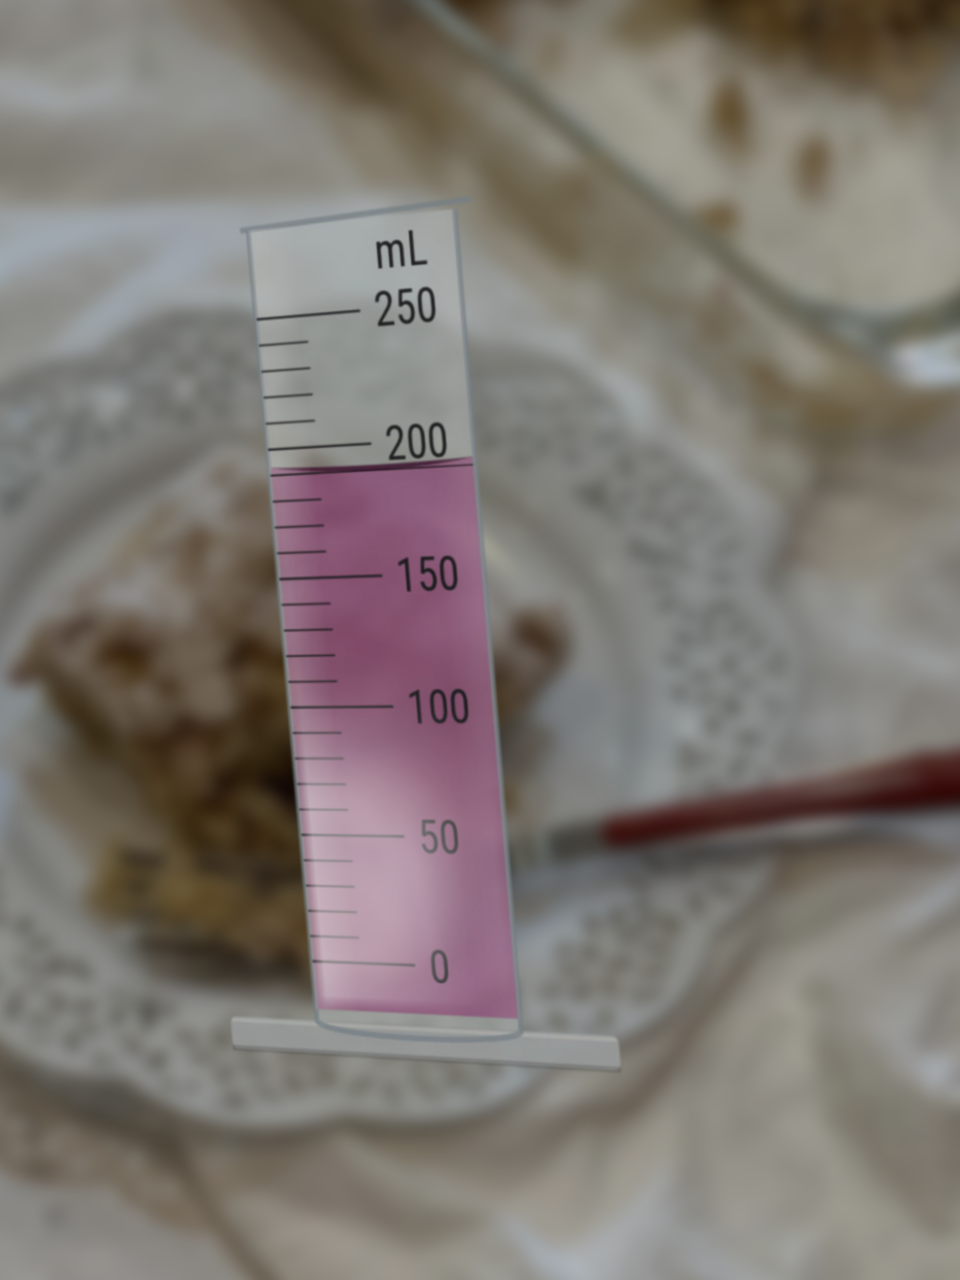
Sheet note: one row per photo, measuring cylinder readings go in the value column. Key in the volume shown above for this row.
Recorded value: 190 mL
